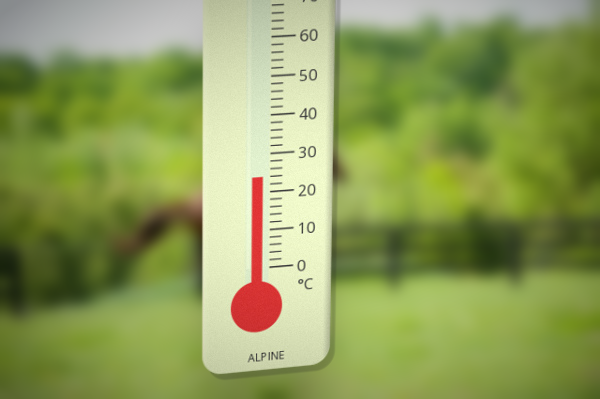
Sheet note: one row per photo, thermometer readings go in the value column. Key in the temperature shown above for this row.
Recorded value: 24 °C
